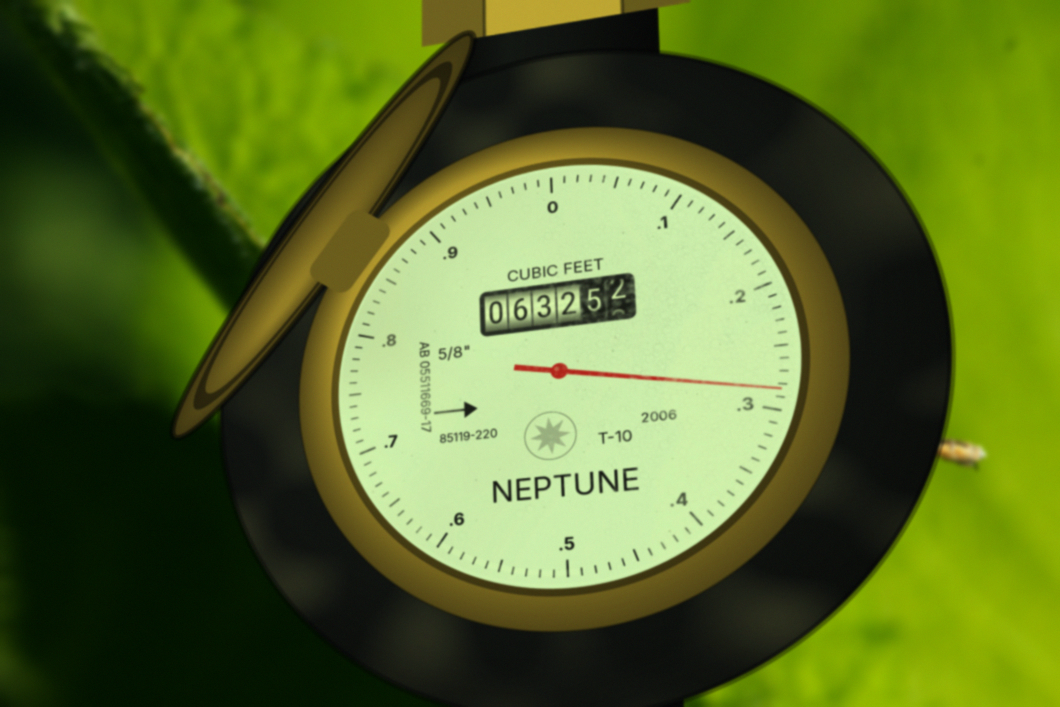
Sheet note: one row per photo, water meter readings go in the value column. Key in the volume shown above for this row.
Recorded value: 63252.28 ft³
